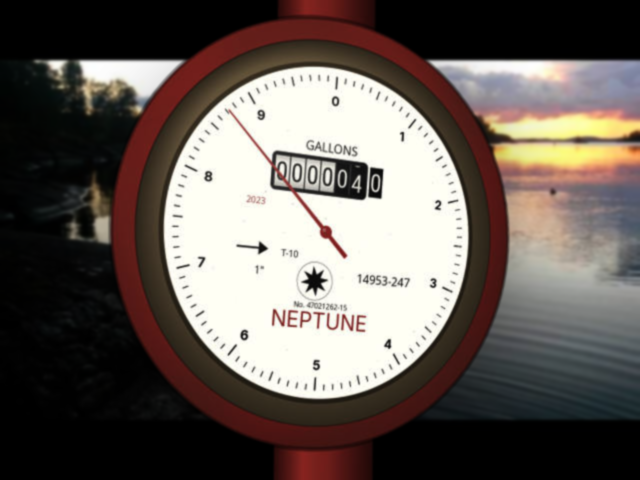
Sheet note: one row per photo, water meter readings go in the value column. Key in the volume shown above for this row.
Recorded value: 38.7 gal
